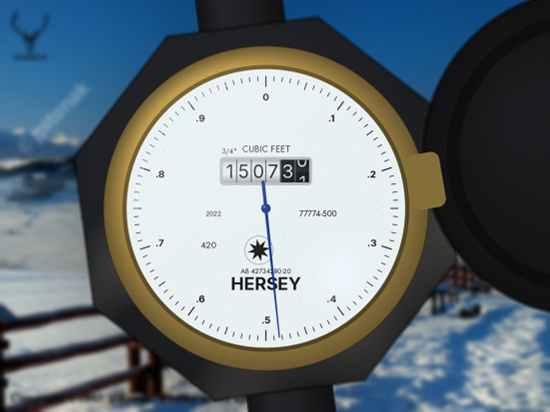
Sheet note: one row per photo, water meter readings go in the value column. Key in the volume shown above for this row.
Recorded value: 150730.48 ft³
